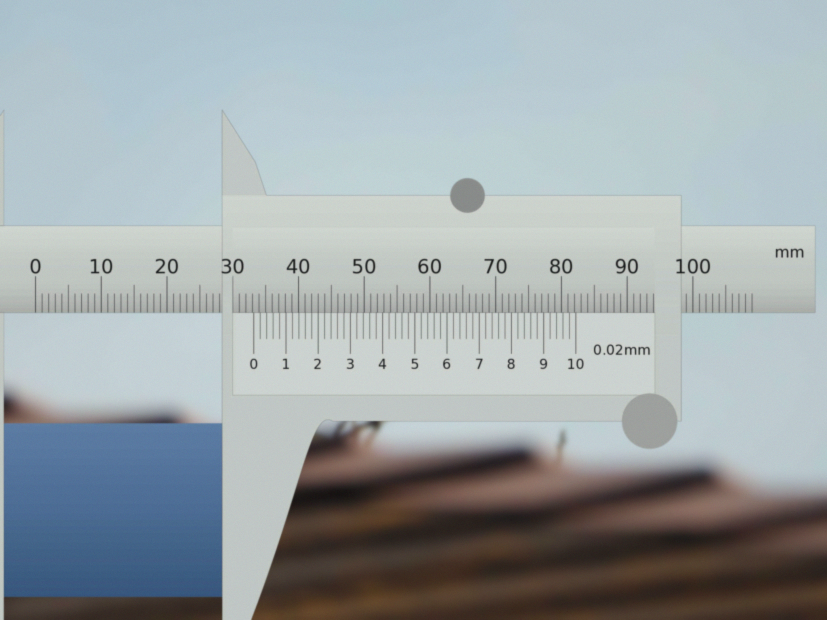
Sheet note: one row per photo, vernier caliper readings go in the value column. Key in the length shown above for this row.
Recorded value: 33.2 mm
